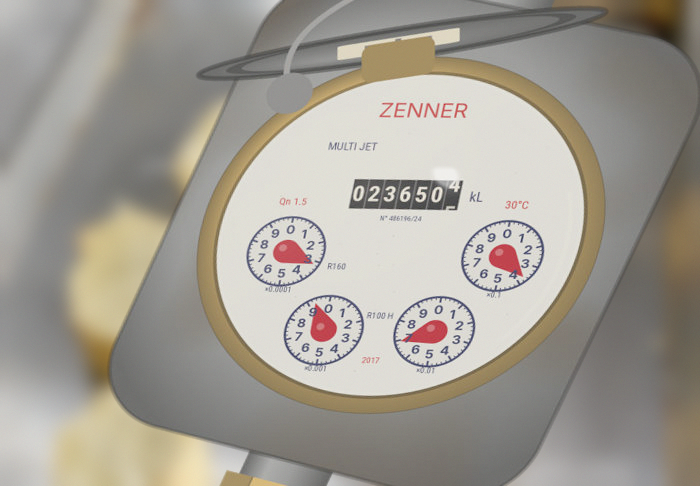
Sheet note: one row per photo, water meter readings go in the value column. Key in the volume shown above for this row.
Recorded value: 236504.3693 kL
